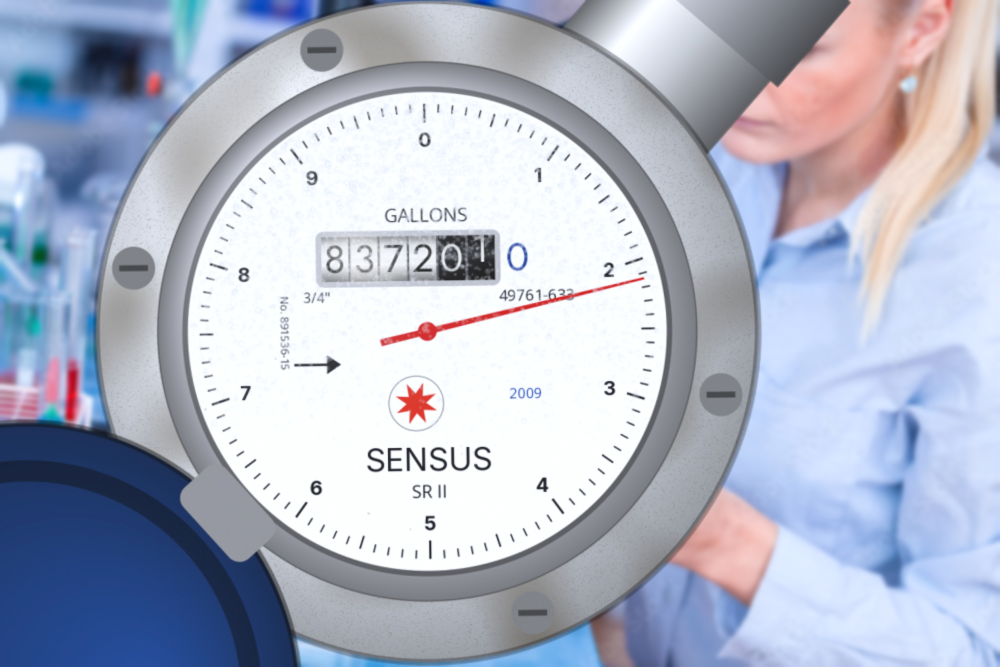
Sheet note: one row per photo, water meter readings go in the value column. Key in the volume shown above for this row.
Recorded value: 8372012.1 gal
